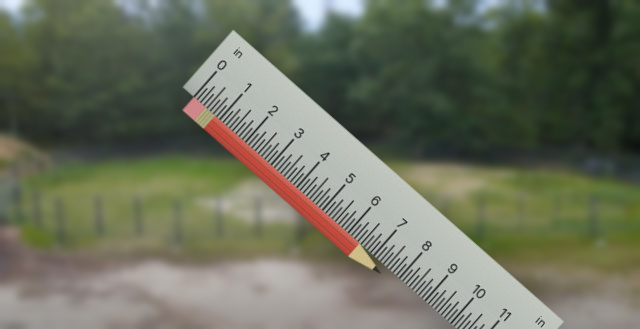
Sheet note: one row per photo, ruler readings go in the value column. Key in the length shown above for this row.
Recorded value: 7.5 in
